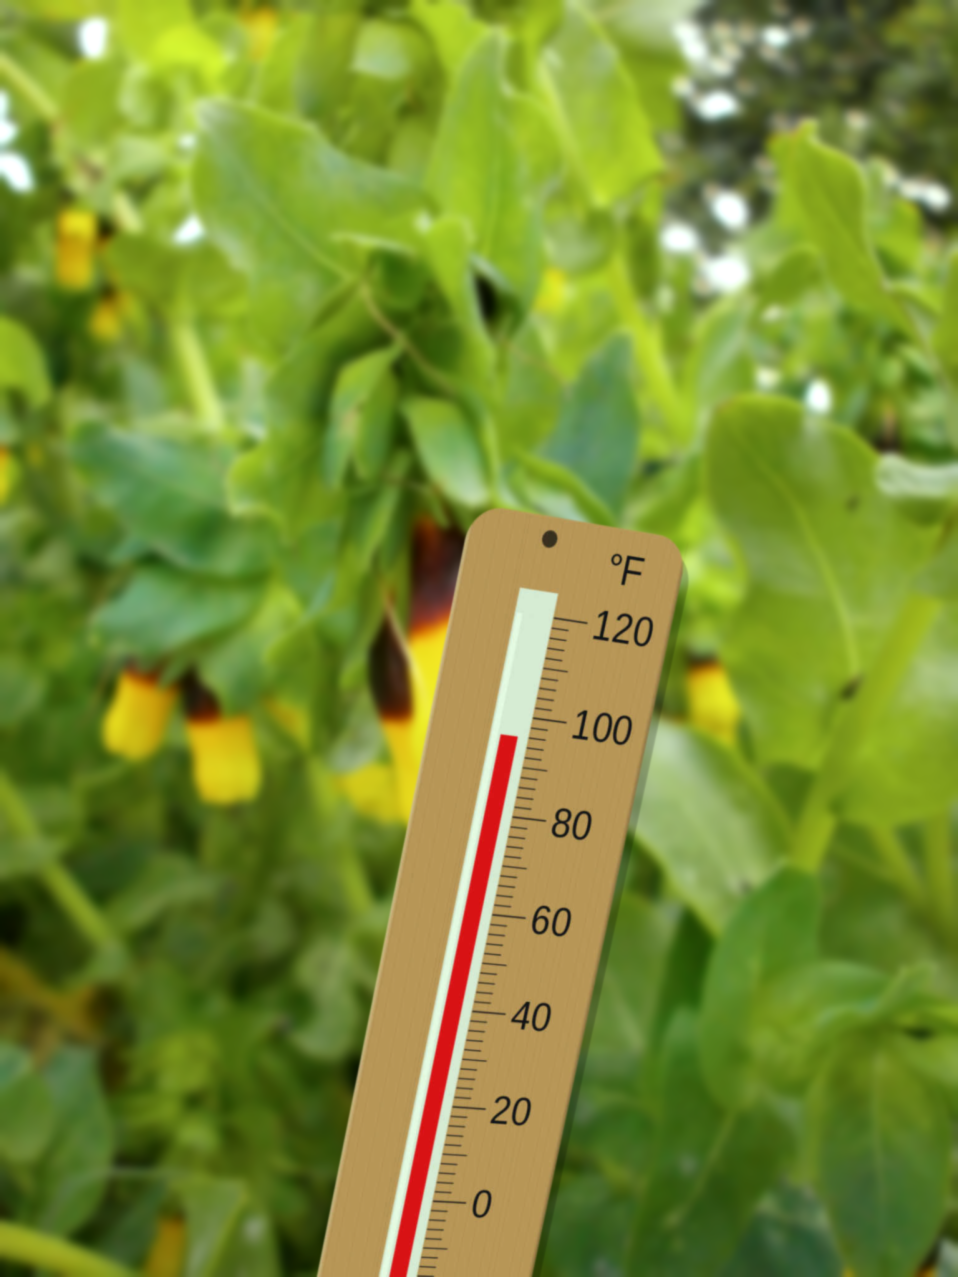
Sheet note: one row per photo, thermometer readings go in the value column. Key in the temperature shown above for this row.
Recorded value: 96 °F
